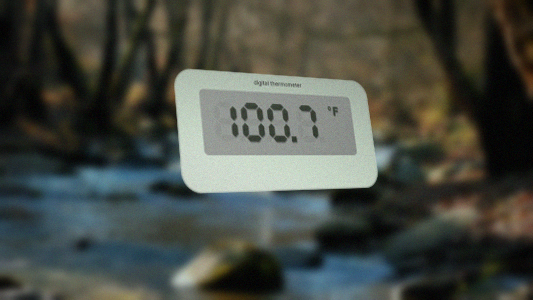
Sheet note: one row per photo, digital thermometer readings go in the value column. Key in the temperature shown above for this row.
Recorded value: 100.7 °F
